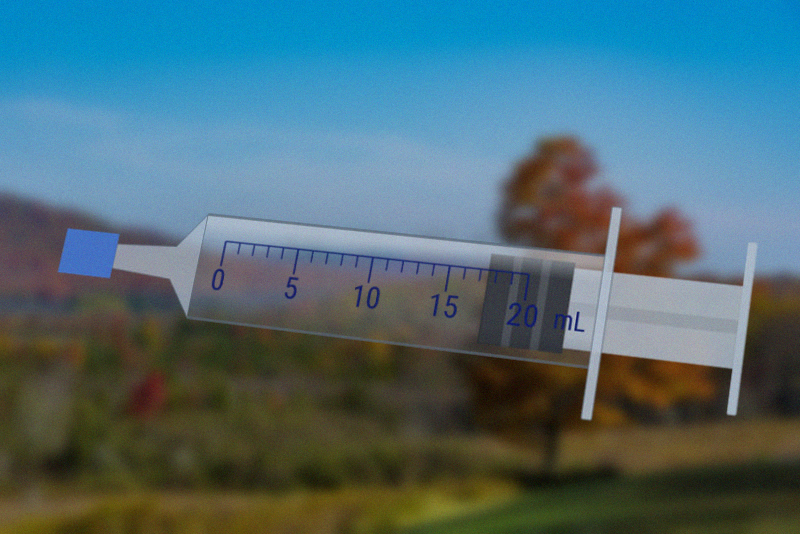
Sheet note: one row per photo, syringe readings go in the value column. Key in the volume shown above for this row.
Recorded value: 17.5 mL
